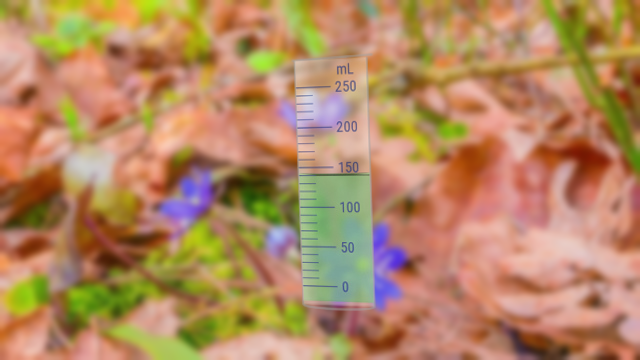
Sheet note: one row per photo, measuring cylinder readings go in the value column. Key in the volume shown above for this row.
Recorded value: 140 mL
